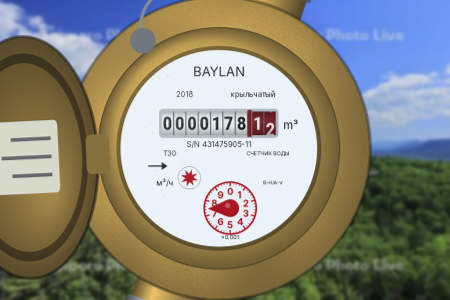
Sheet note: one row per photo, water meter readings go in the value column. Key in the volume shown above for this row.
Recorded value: 178.117 m³
